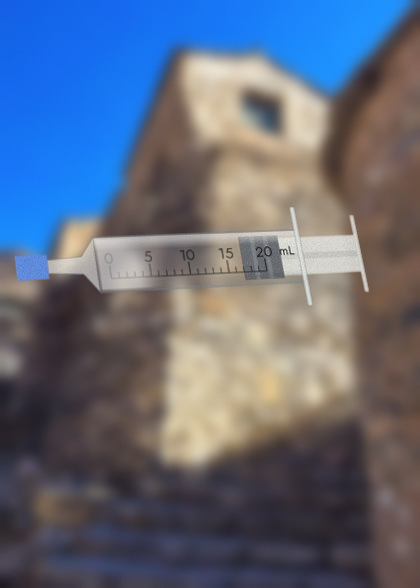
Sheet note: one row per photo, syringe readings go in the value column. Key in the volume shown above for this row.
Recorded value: 17 mL
